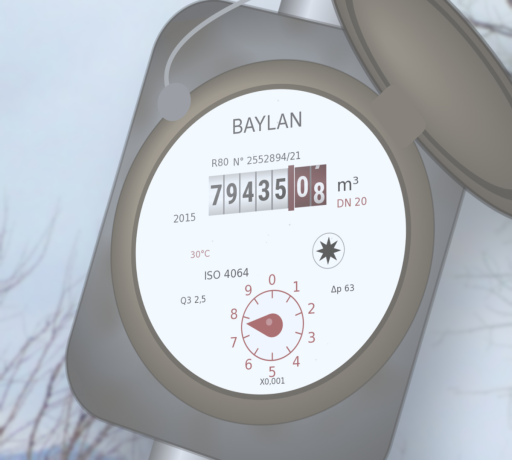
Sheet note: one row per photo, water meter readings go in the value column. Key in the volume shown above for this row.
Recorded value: 79435.077 m³
